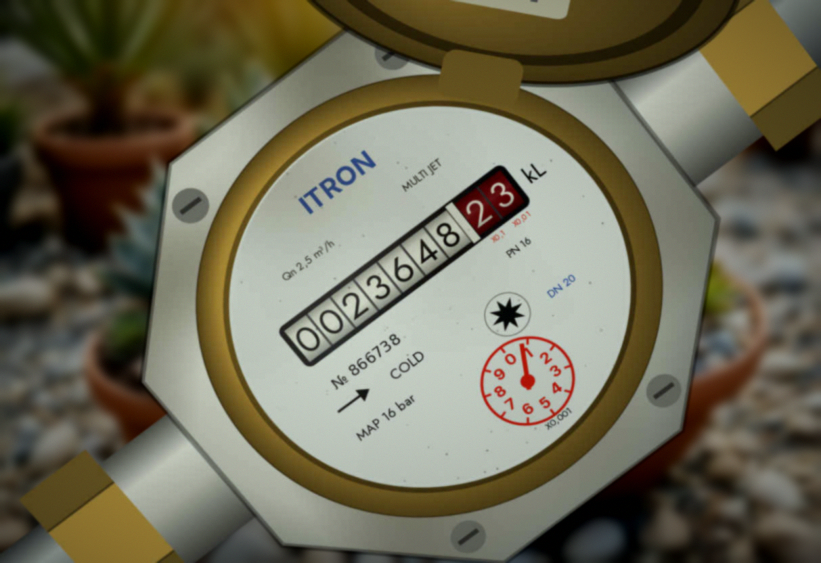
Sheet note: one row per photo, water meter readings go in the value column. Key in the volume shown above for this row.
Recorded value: 23648.230 kL
